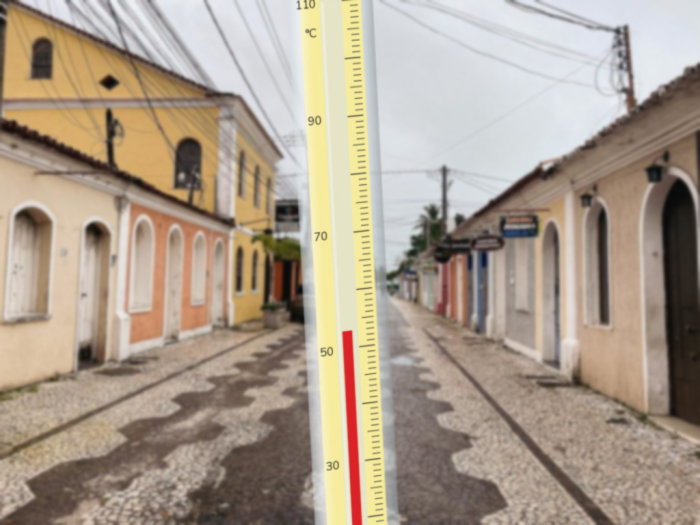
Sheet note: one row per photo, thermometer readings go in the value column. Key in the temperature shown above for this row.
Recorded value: 53 °C
